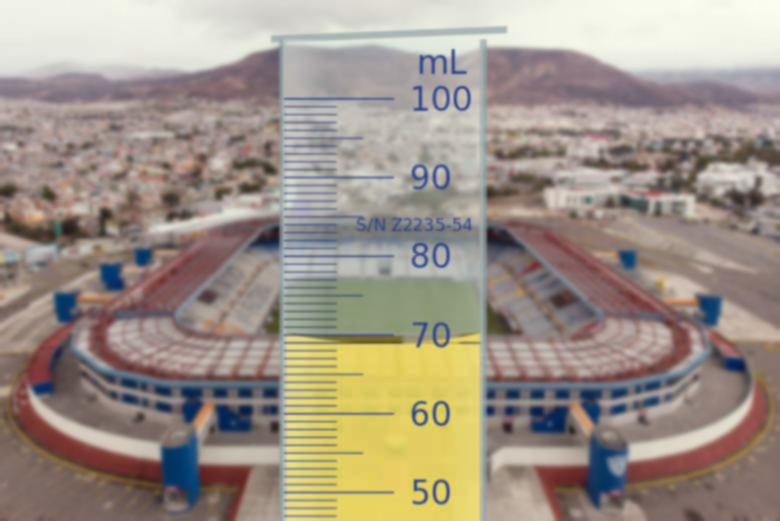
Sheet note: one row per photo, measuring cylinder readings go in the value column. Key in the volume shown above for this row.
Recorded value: 69 mL
